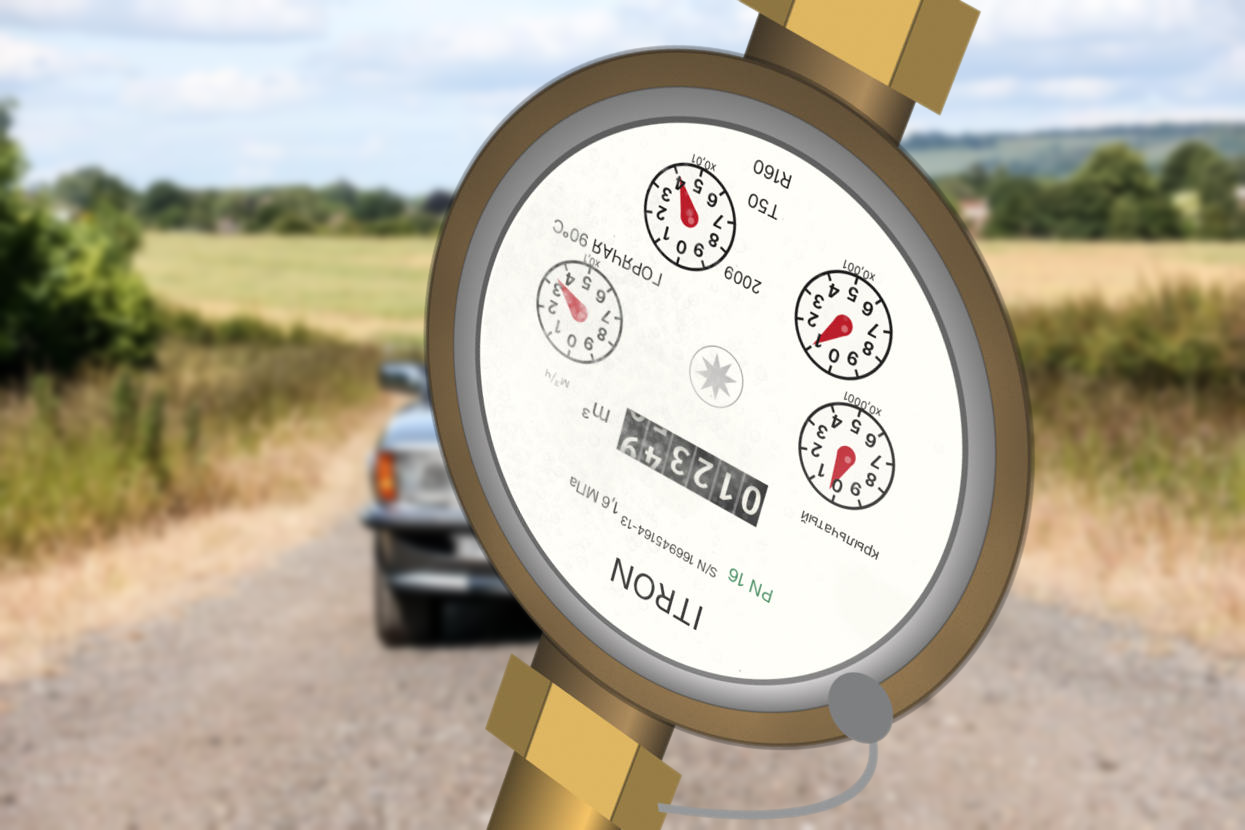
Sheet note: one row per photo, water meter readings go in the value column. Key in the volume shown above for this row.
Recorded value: 12349.3410 m³
